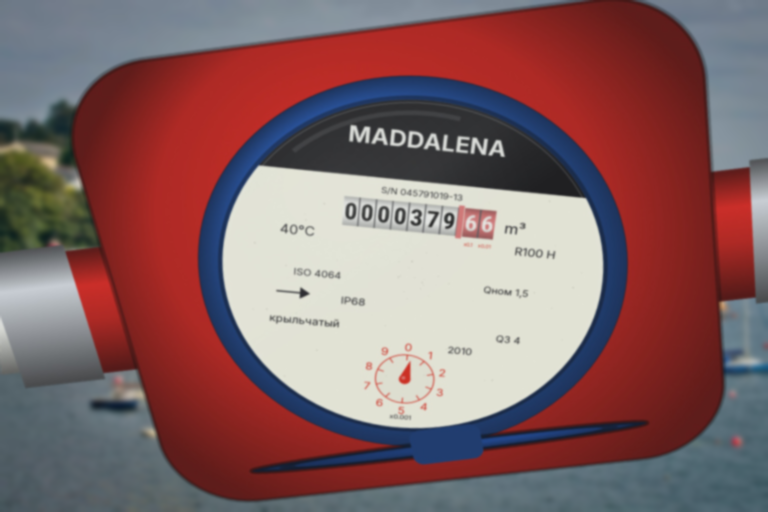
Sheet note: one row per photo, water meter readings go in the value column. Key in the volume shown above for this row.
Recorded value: 379.660 m³
